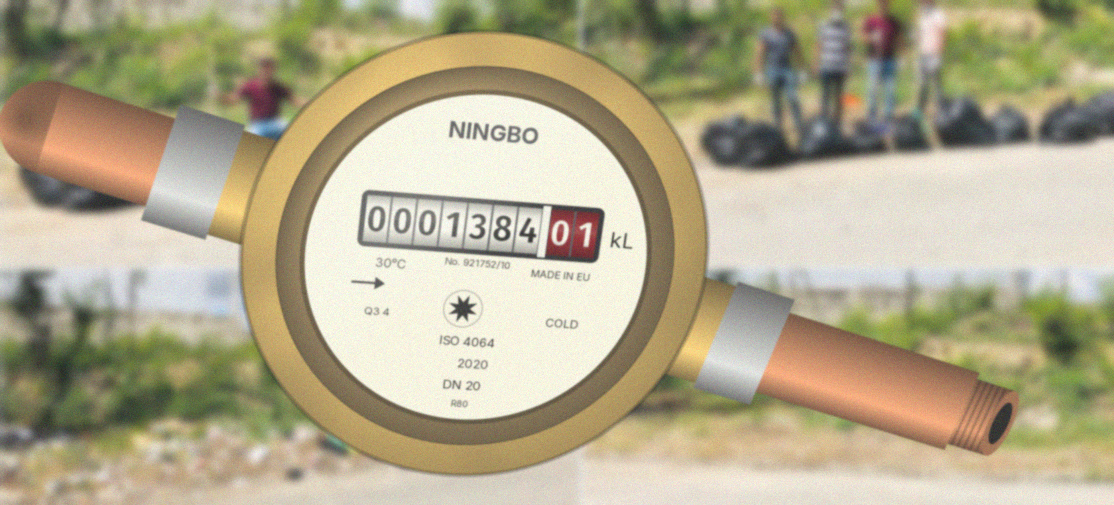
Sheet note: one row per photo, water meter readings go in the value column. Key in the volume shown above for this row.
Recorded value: 1384.01 kL
